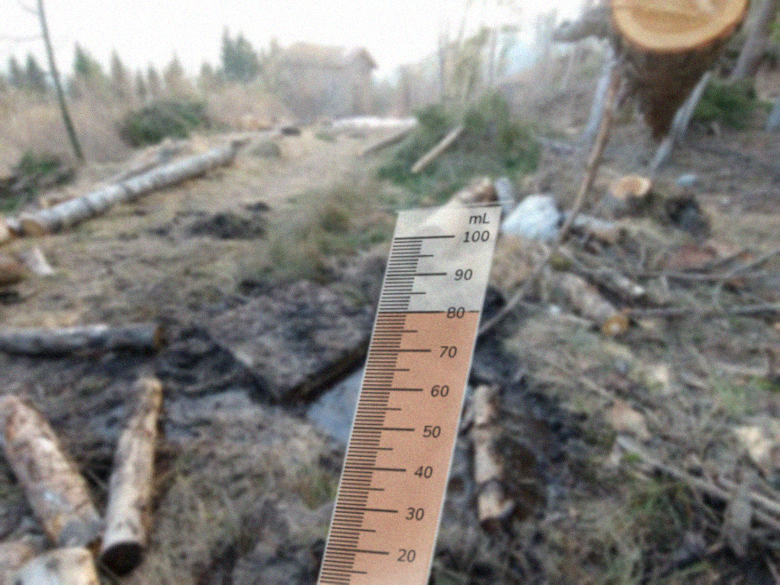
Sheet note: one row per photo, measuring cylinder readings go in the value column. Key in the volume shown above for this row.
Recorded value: 80 mL
